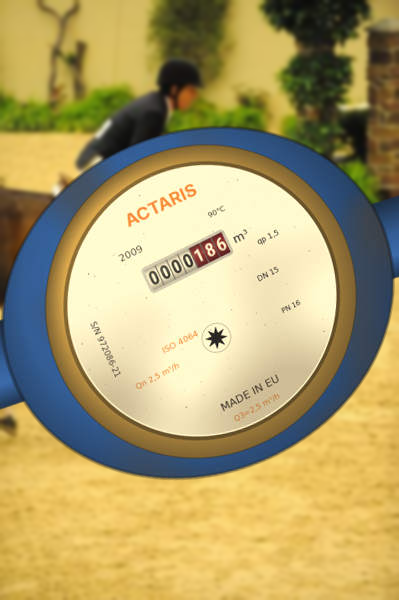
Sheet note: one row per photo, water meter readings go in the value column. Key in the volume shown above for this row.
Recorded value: 0.186 m³
